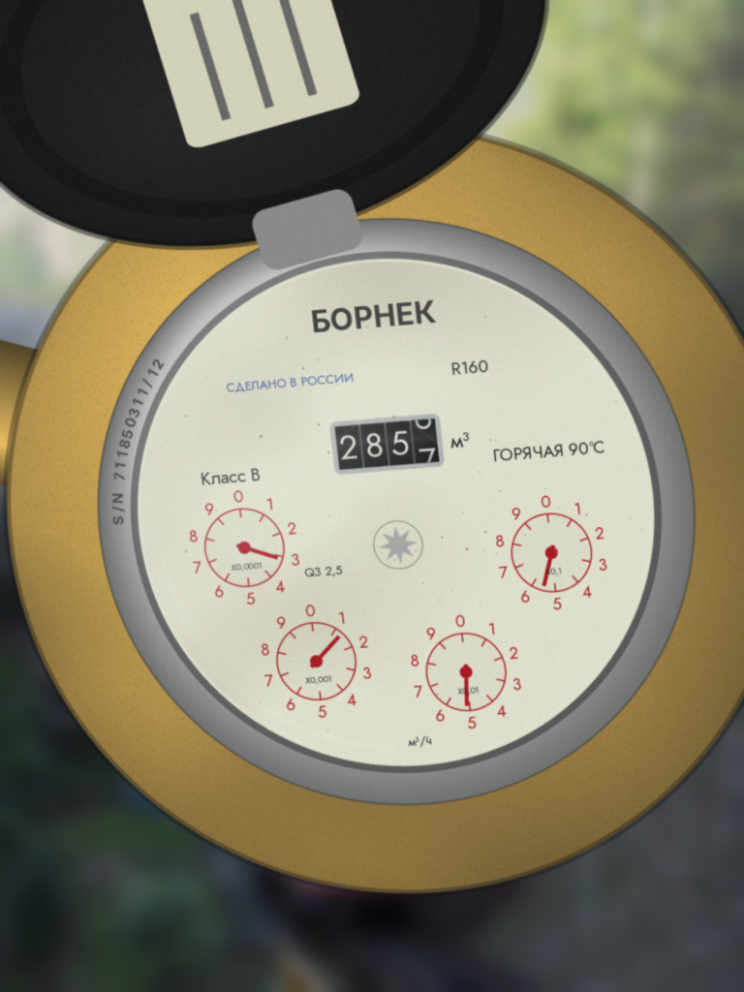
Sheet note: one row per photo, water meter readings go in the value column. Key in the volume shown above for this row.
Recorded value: 2856.5513 m³
